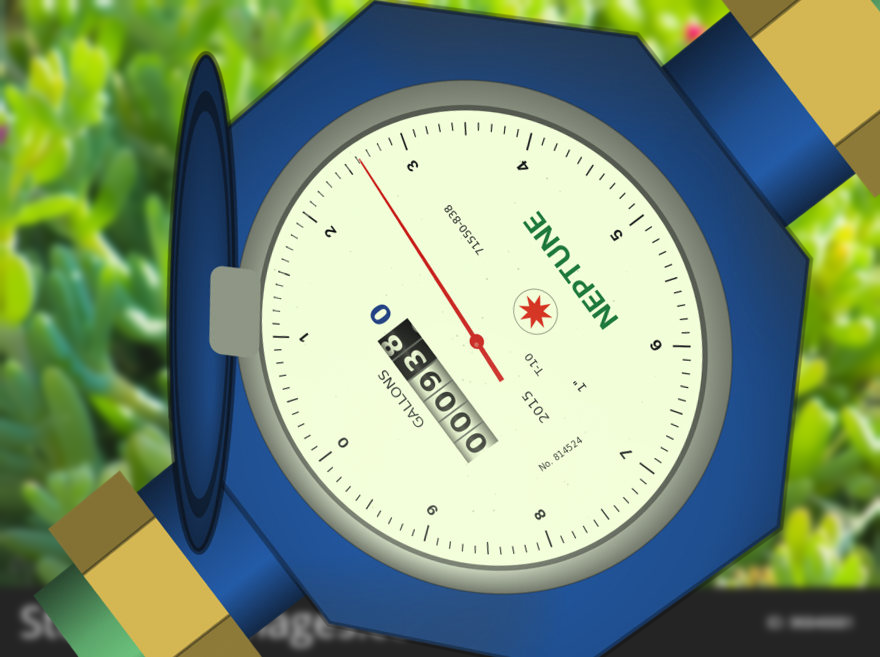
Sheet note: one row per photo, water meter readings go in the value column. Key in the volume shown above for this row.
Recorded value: 9382.6 gal
